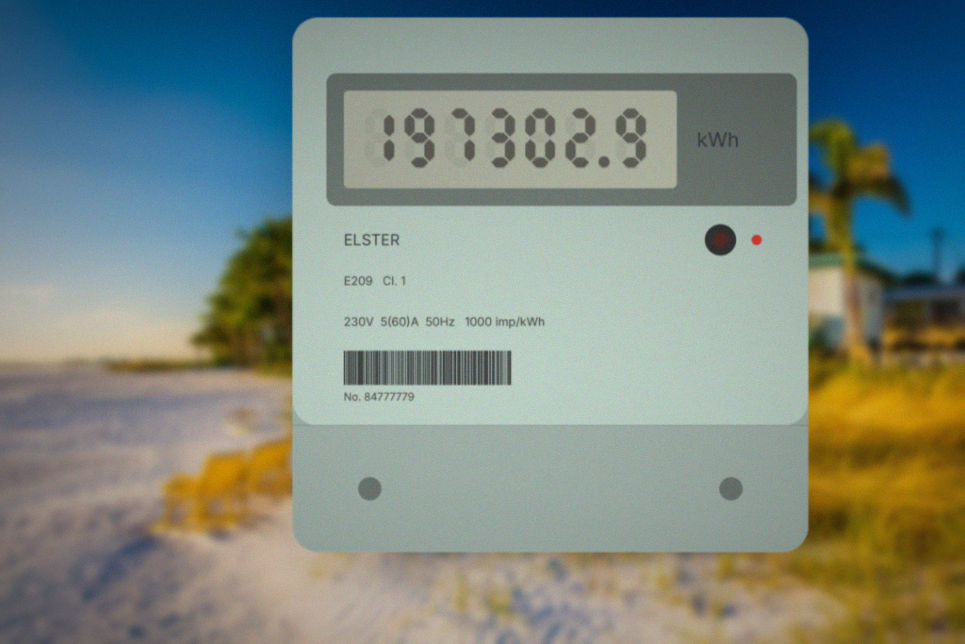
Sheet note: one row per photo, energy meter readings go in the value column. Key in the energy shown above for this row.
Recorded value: 197302.9 kWh
